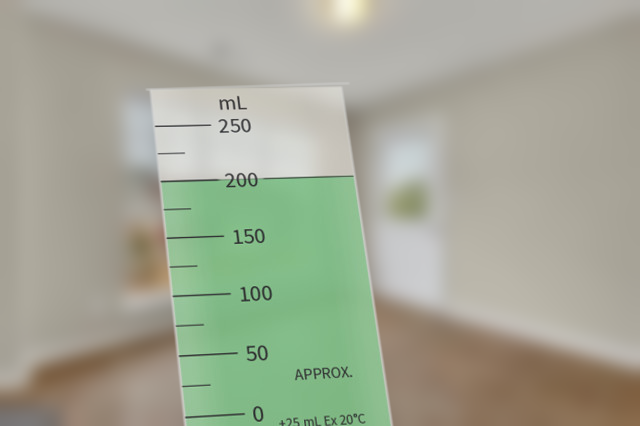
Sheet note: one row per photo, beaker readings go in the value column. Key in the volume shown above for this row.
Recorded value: 200 mL
